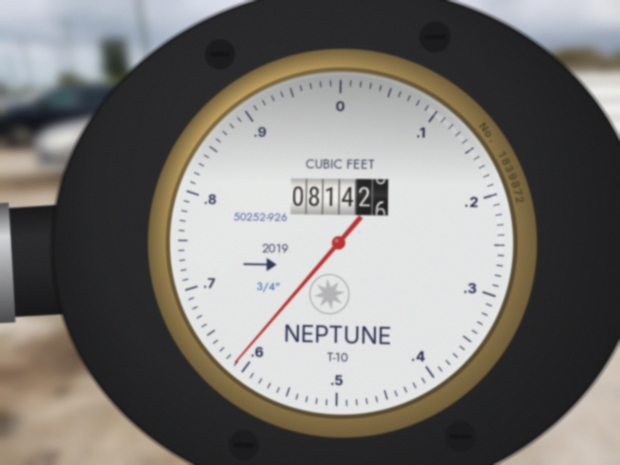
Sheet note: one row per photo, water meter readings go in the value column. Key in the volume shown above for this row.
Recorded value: 81425.61 ft³
